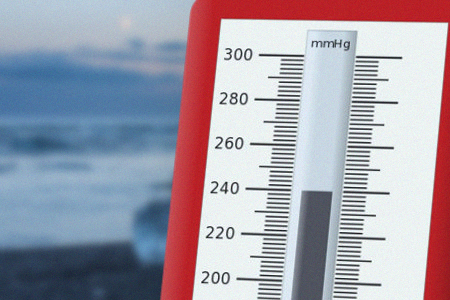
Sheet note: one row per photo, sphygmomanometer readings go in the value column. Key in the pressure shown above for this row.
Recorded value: 240 mmHg
